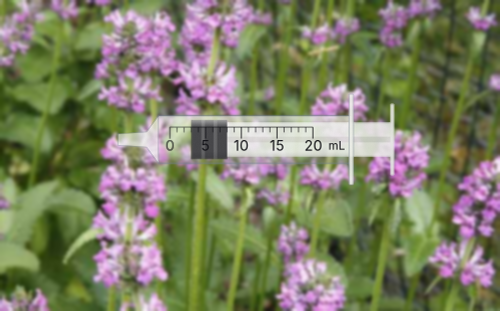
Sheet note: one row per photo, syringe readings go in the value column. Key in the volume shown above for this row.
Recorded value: 3 mL
